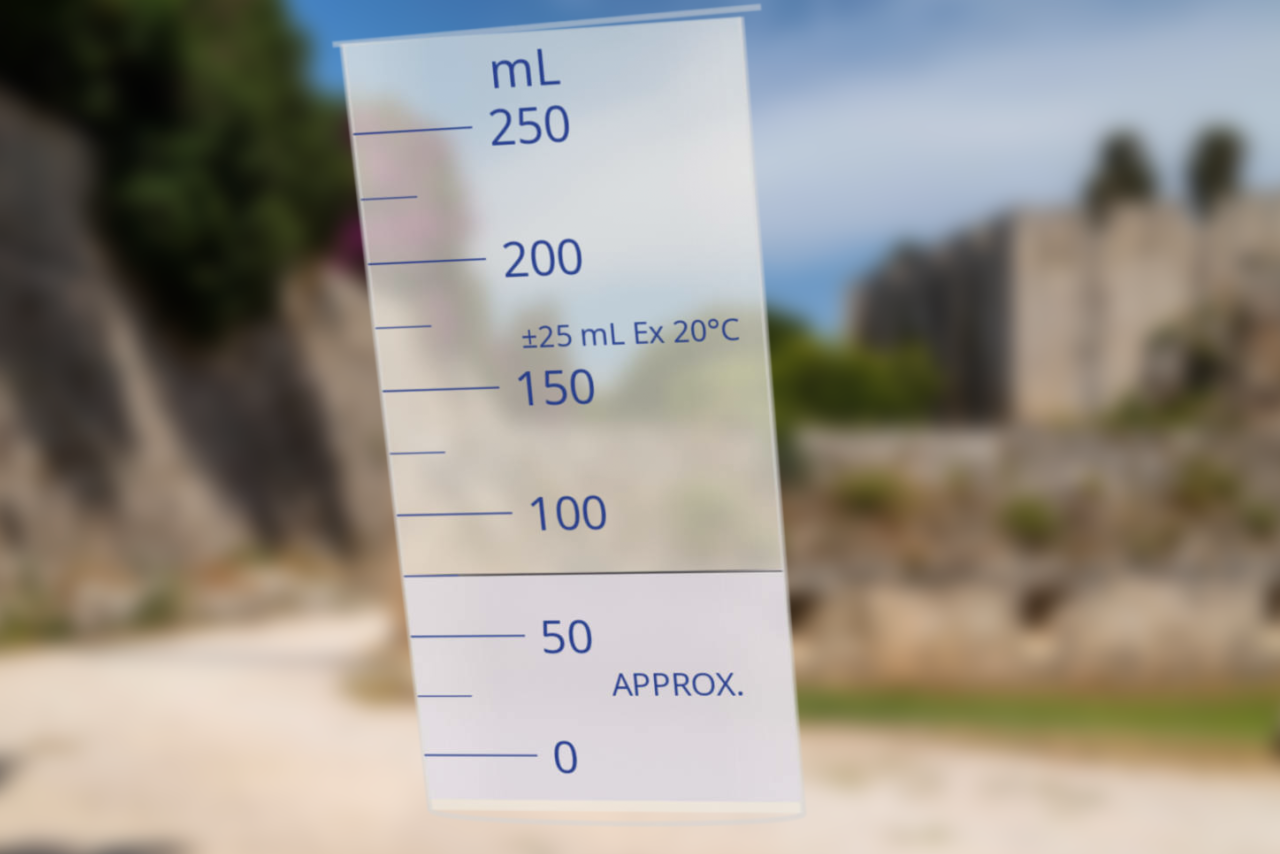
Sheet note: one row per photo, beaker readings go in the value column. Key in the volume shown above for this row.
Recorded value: 75 mL
